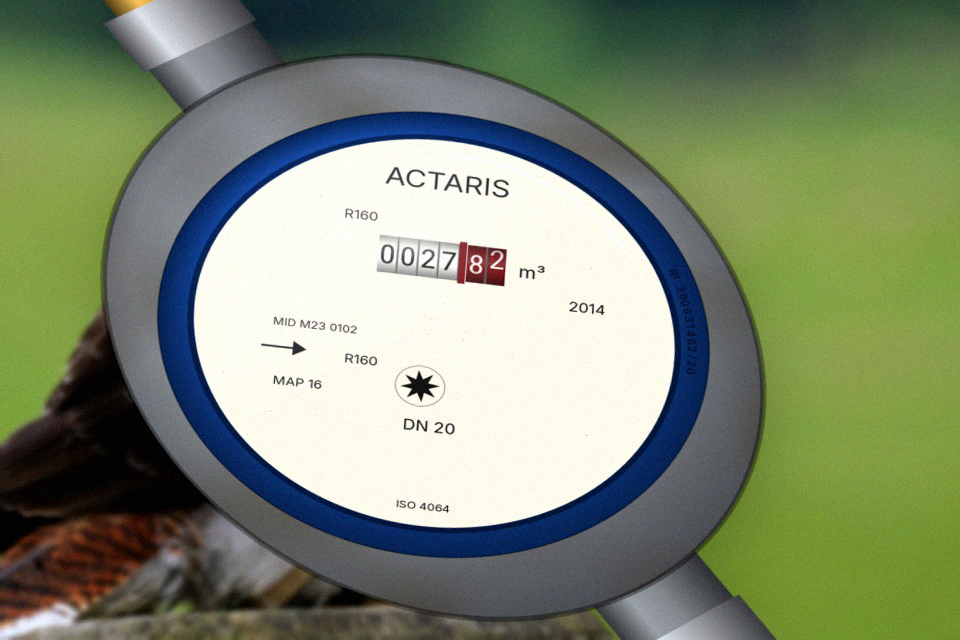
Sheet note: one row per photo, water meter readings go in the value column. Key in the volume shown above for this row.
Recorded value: 27.82 m³
